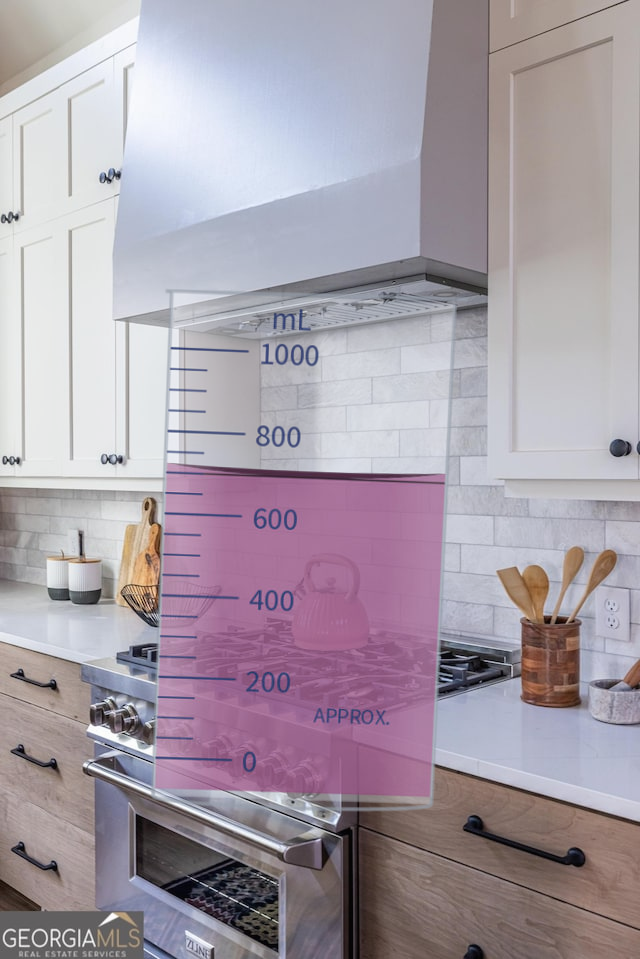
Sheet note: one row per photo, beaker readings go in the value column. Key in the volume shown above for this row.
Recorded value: 700 mL
